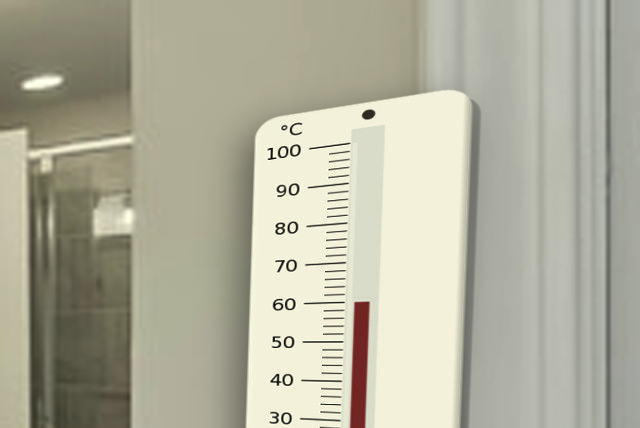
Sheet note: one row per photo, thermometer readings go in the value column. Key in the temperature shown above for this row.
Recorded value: 60 °C
